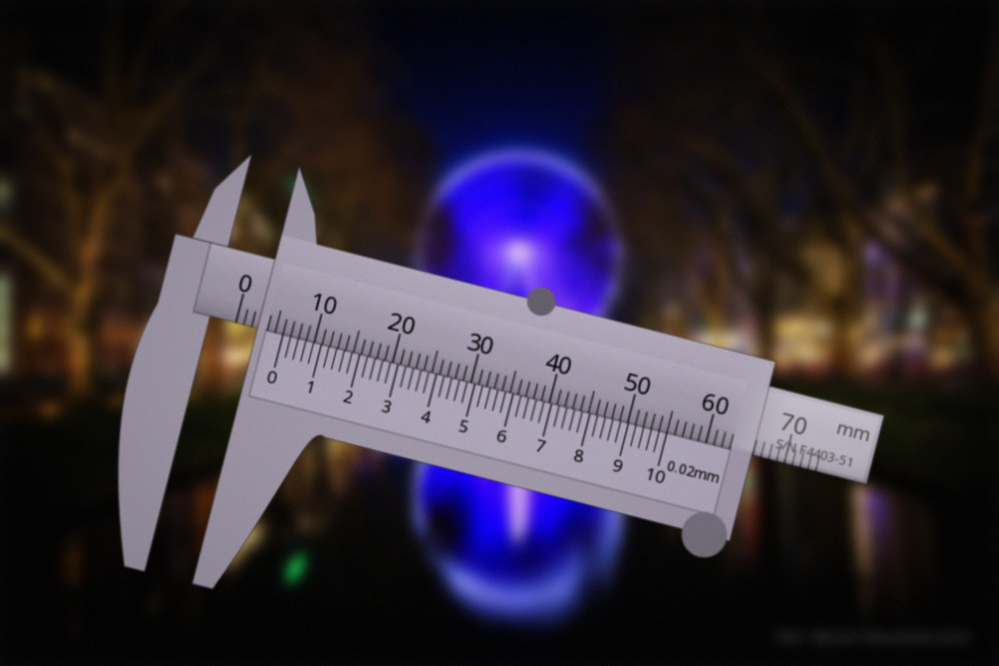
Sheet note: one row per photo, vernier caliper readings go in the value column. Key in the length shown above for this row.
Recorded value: 6.0 mm
